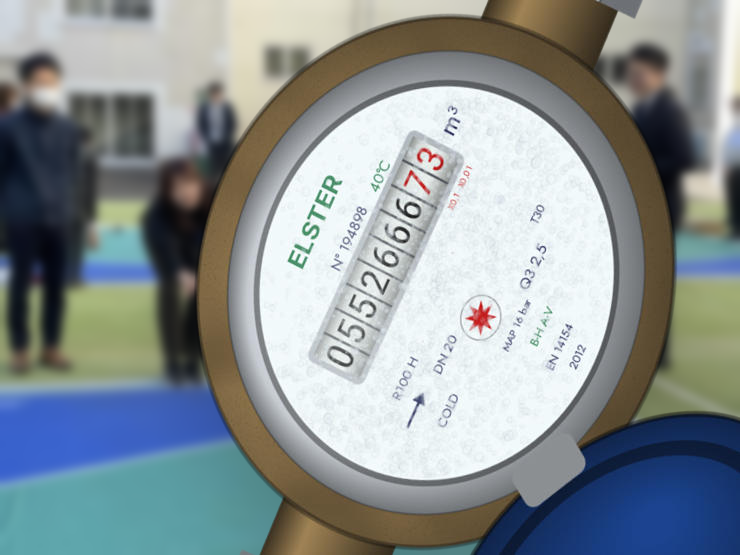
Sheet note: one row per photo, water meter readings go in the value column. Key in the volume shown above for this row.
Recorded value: 552666.73 m³
